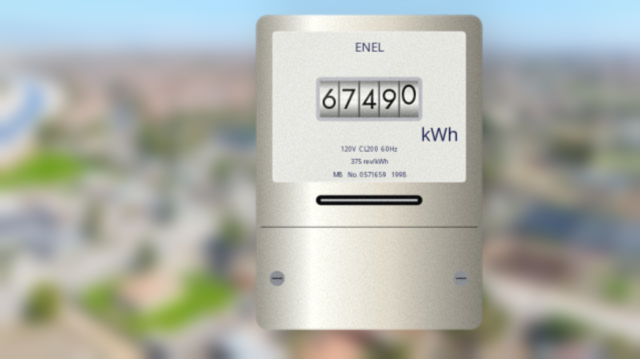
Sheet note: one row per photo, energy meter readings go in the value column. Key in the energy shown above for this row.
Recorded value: 67490 kWh
